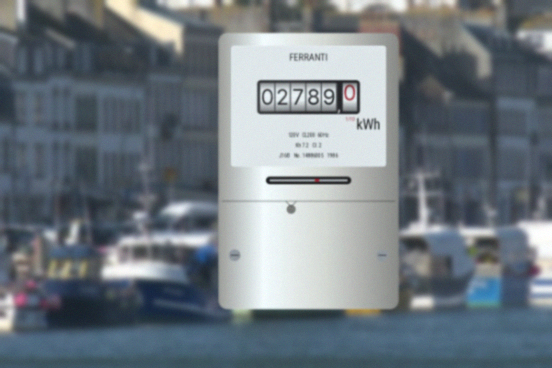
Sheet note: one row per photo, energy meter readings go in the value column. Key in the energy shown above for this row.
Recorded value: 2789.0 kWh
